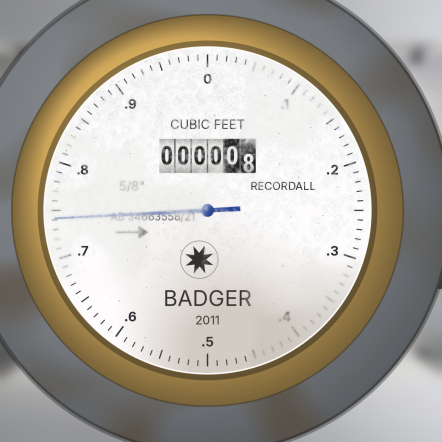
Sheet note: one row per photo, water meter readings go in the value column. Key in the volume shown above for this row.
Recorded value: 7.74 ft³
